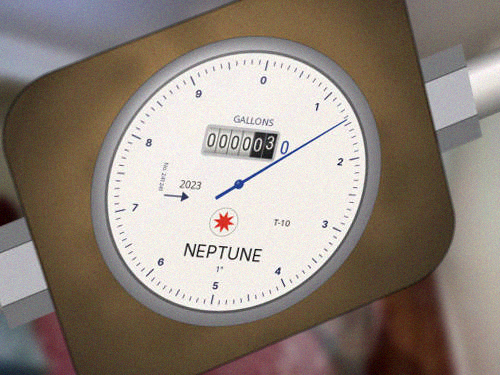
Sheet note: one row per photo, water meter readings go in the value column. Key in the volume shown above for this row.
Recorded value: 31.4 gal
